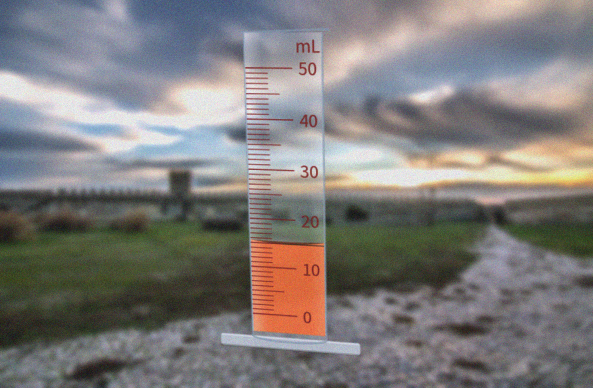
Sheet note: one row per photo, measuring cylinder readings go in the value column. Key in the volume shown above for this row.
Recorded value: 15 mL
